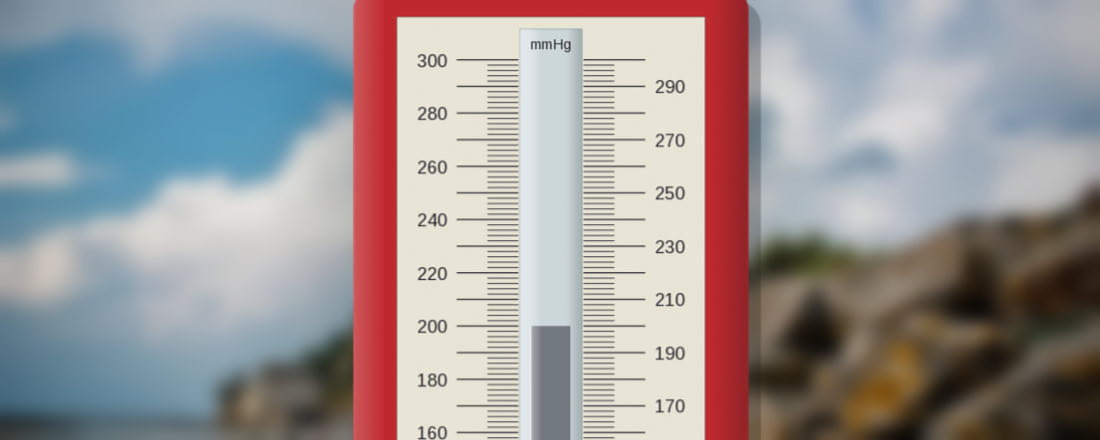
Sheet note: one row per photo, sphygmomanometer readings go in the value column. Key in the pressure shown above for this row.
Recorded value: 200 mmHg
